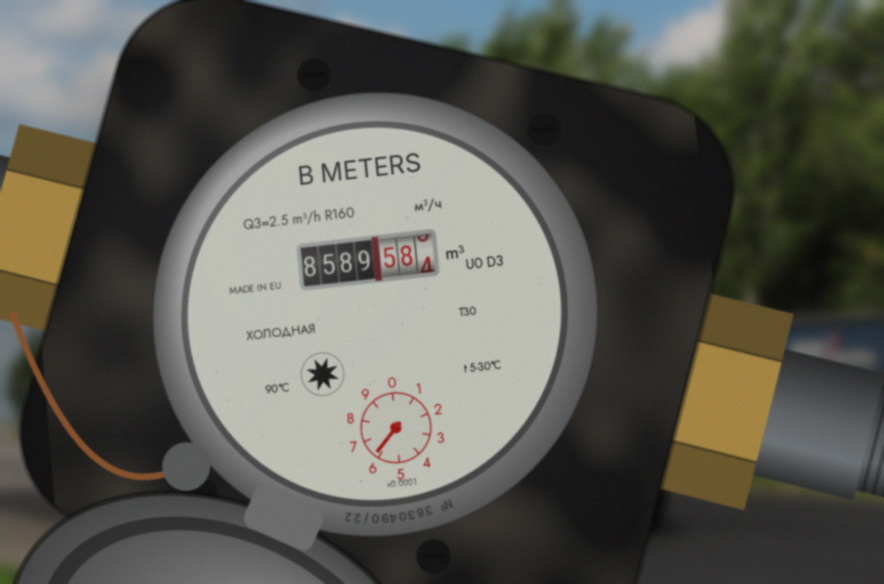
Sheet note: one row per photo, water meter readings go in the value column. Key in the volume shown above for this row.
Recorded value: 8589.5836 m³
